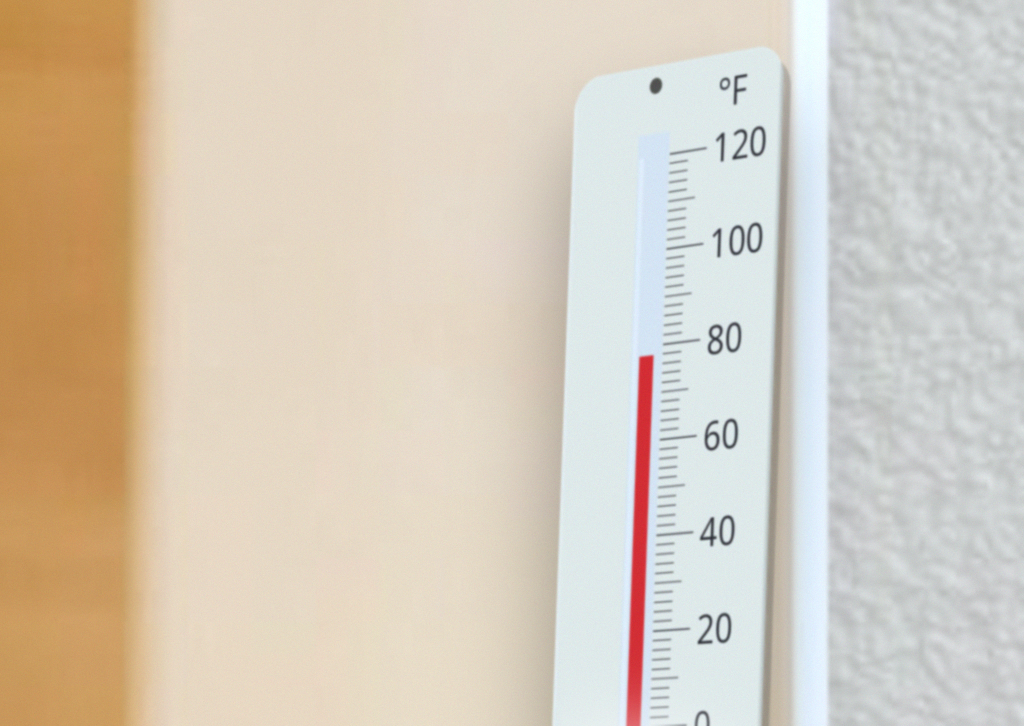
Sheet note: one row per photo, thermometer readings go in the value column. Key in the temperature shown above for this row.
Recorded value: 78 °F
